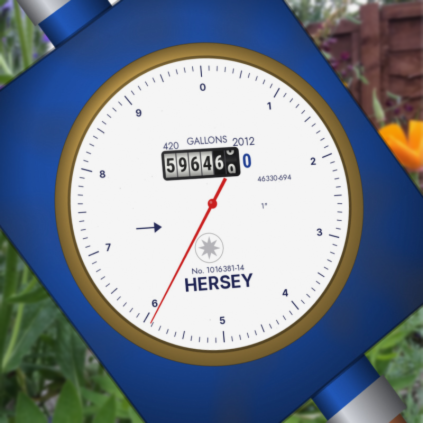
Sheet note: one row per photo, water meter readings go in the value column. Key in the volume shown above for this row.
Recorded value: 5964685.9 gal
